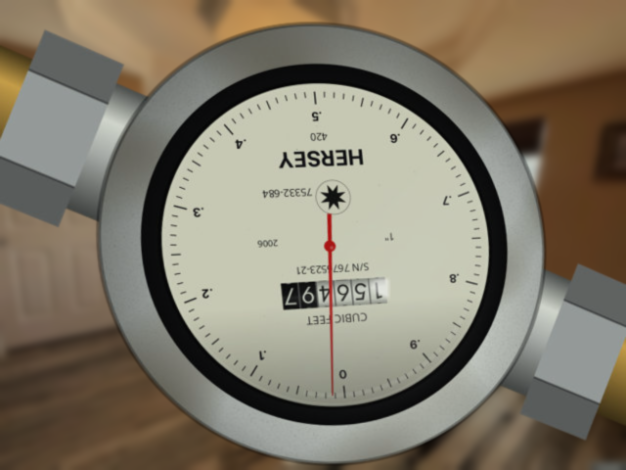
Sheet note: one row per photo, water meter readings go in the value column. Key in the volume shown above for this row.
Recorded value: 156497.01 ft³
